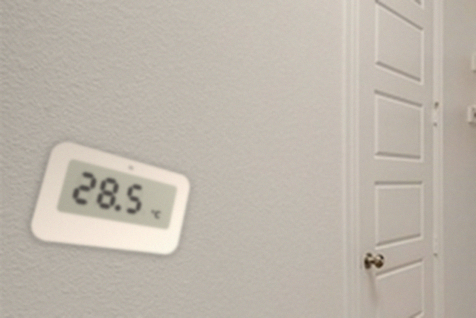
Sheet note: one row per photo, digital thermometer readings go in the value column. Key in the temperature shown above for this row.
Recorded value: 28.5 °C
